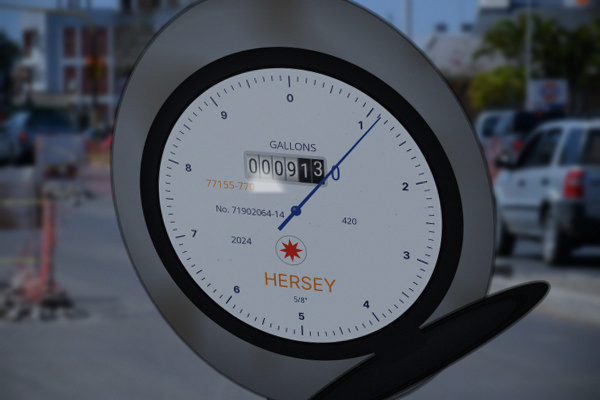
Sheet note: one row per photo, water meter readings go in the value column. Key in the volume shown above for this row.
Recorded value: 9131.1 gal
